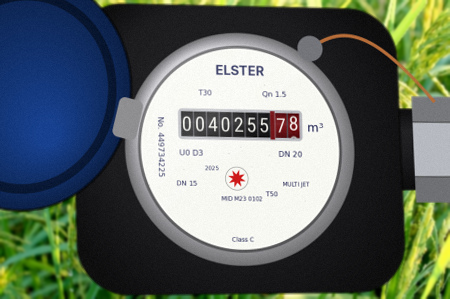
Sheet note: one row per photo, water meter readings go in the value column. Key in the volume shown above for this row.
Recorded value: 40255.78 m³
